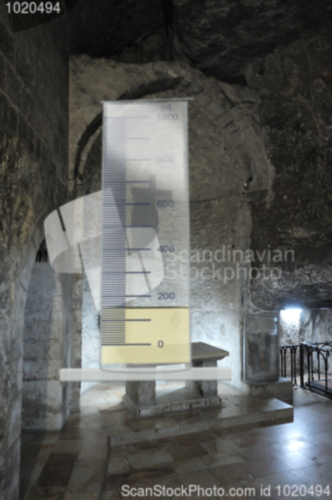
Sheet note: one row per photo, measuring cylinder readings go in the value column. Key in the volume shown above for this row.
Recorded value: 150 mL
